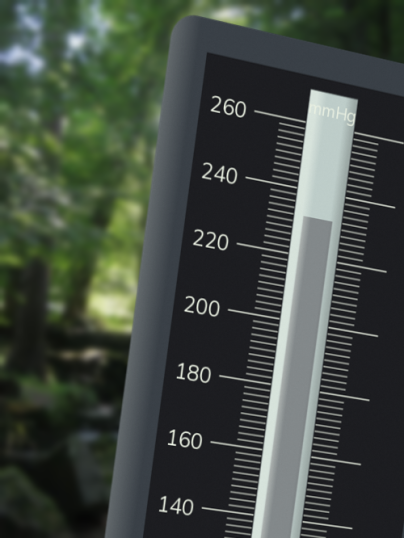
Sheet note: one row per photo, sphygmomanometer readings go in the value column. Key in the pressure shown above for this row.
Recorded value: 232 mmHg
